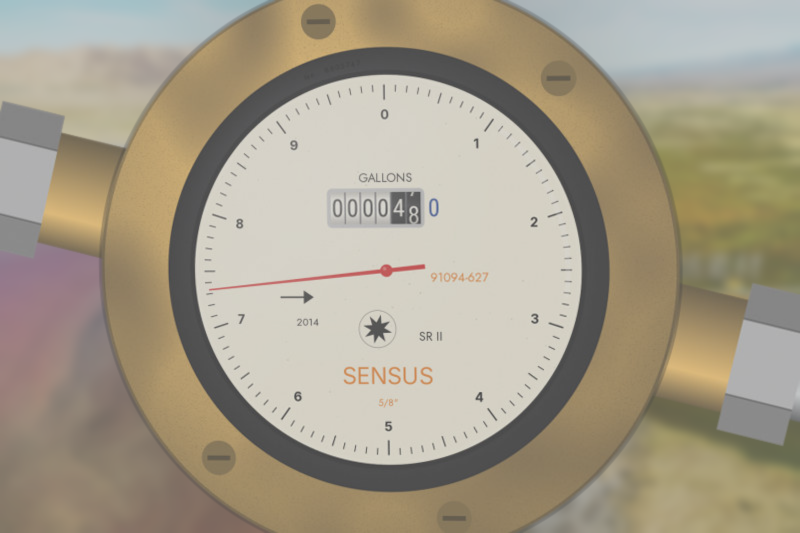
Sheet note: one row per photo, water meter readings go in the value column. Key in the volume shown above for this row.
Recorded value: 477.3 gal
